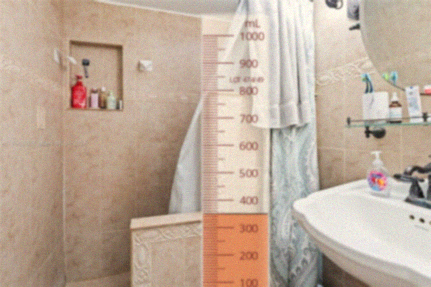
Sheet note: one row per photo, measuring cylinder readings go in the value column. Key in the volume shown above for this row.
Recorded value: 350 mL
